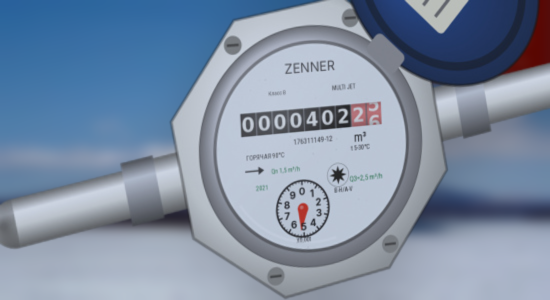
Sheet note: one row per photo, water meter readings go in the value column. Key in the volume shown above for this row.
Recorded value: 402.255 m³
